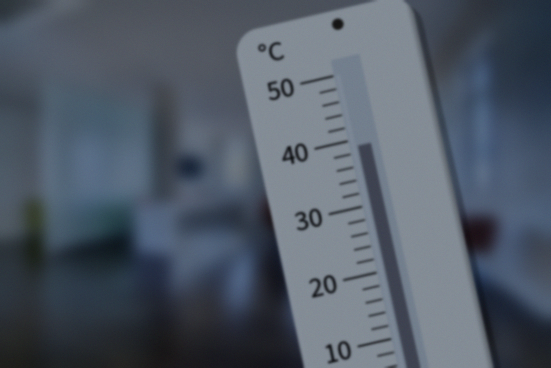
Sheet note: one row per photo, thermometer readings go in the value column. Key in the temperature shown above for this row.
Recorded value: 39 °C
